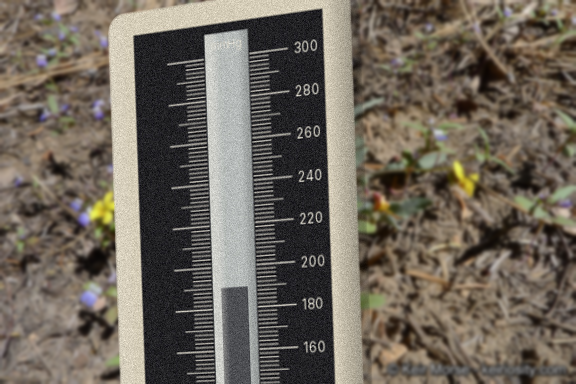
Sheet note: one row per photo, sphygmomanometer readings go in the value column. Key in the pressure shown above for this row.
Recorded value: 190 mmHg
